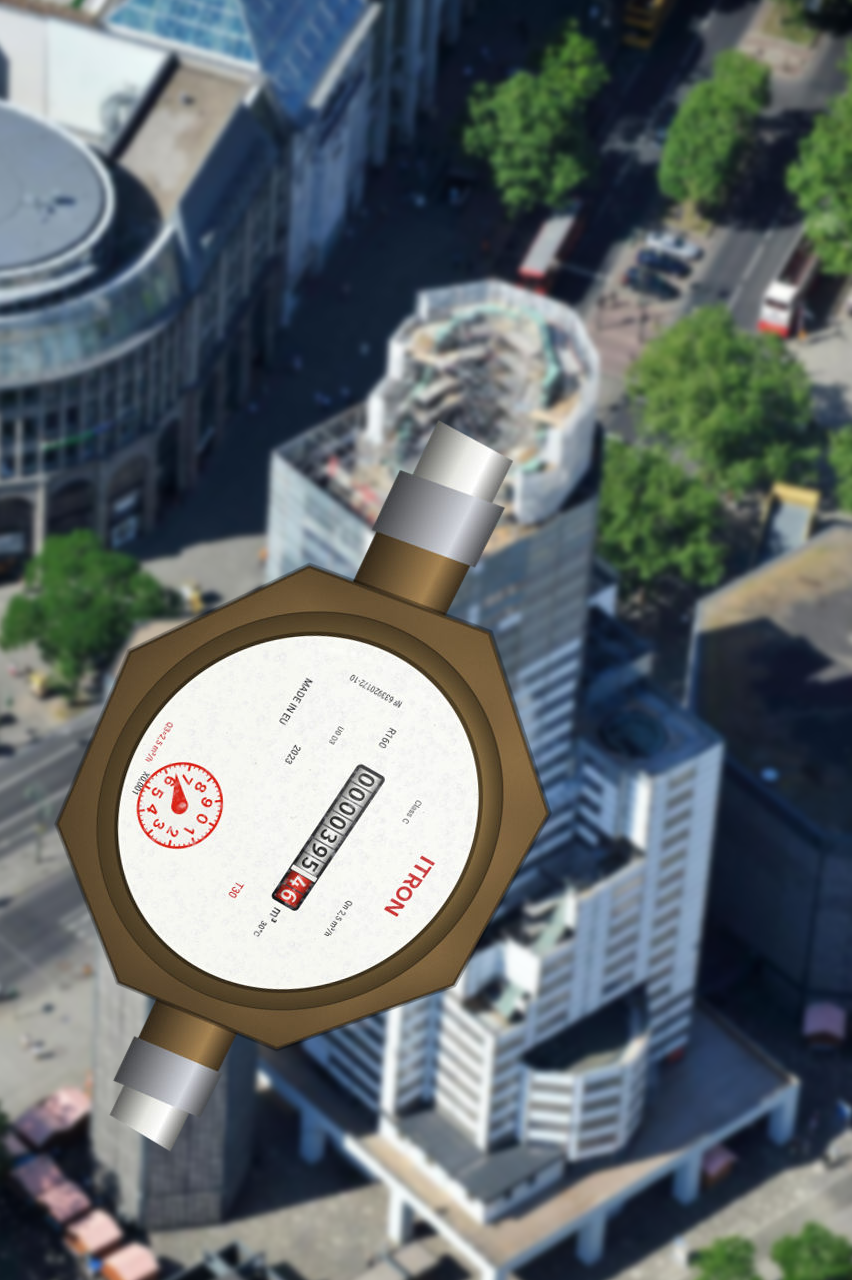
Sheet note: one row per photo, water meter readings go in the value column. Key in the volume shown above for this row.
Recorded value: 395.466 m³
